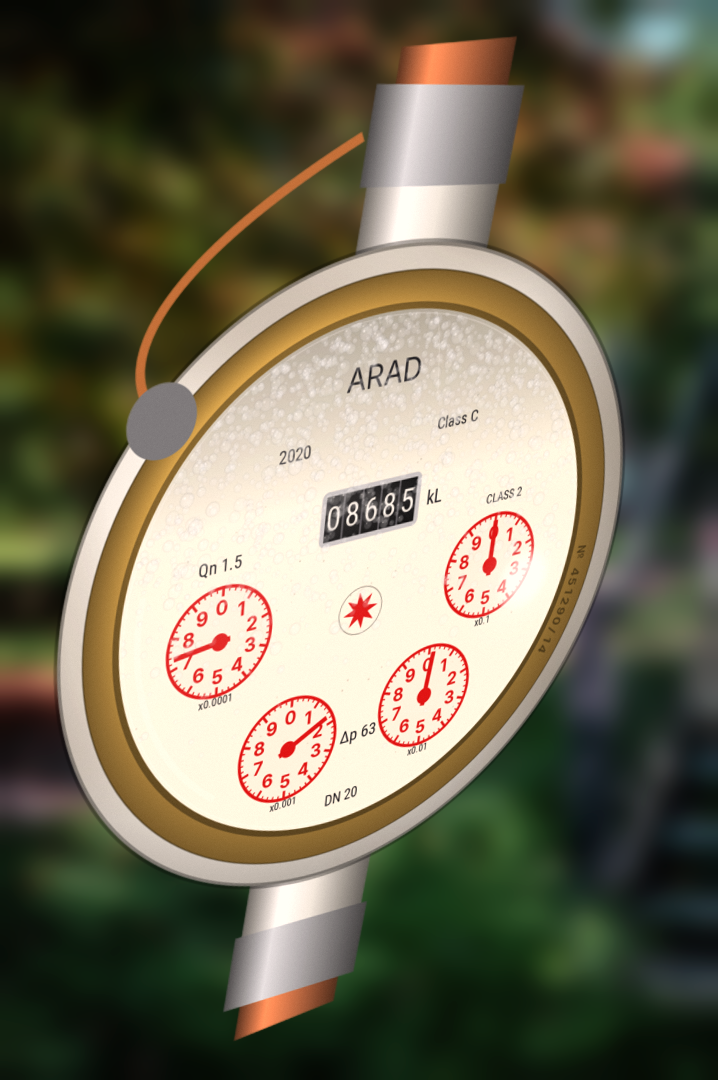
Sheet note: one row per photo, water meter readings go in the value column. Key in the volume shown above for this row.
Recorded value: 8685.0017 kL
